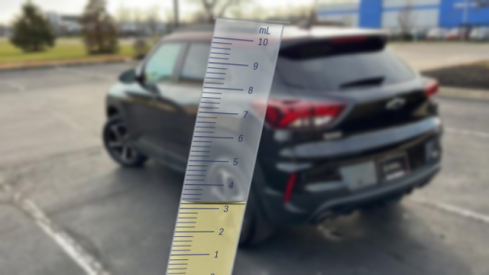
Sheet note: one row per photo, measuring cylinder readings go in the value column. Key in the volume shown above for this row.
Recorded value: 3.2 mL
